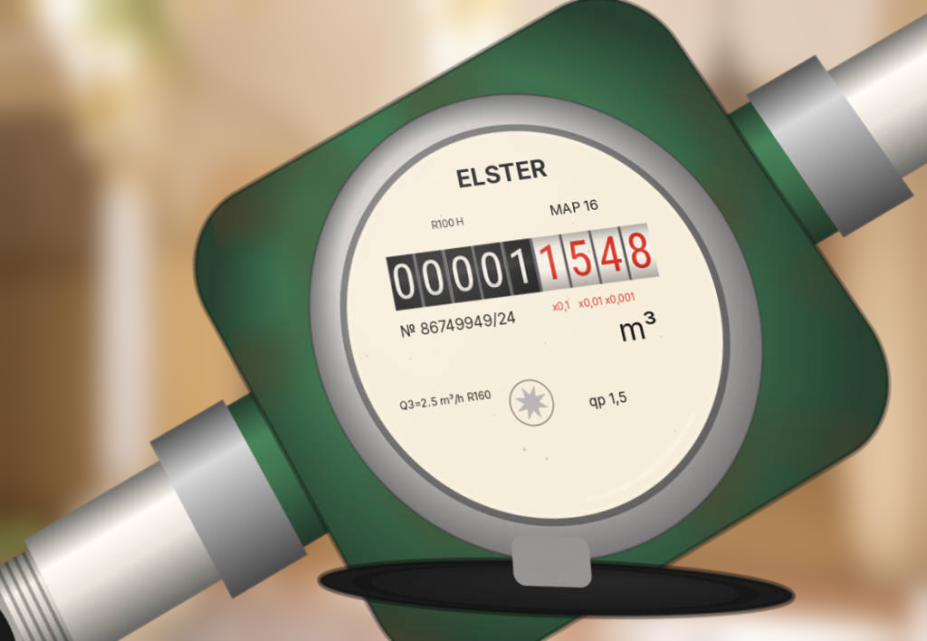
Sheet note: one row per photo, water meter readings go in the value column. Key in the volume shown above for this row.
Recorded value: 1.1548 m³
